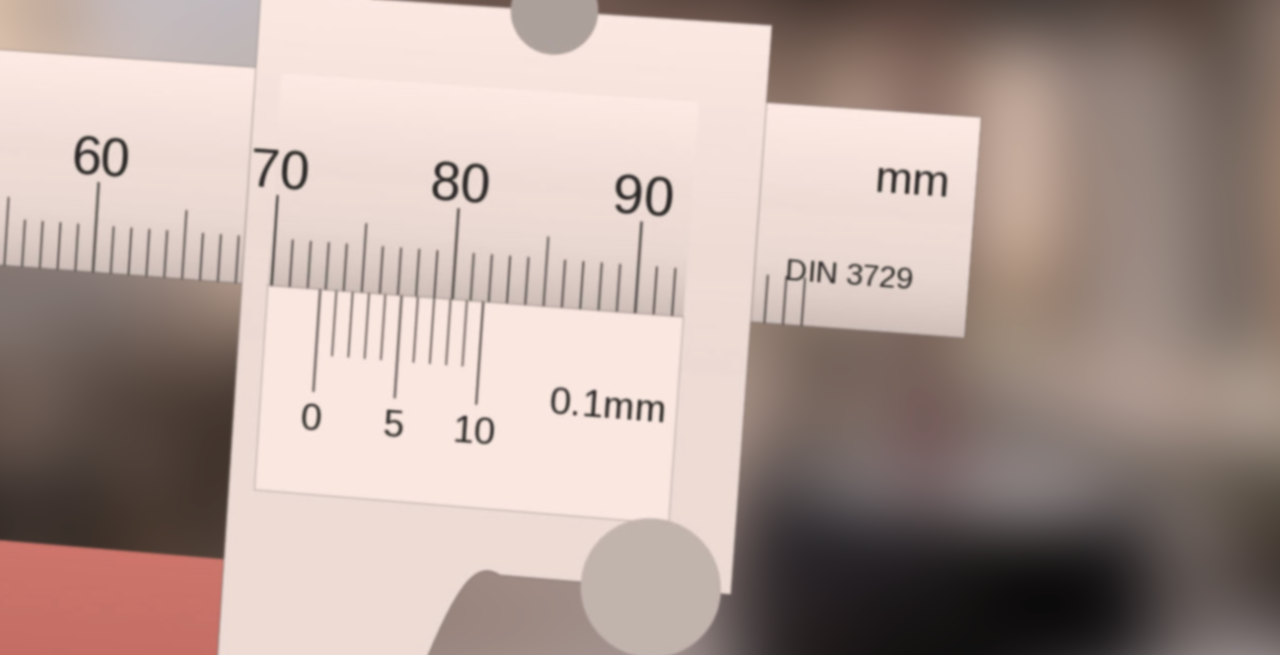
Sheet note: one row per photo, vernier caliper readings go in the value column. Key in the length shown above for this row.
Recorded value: 72.7 mm
